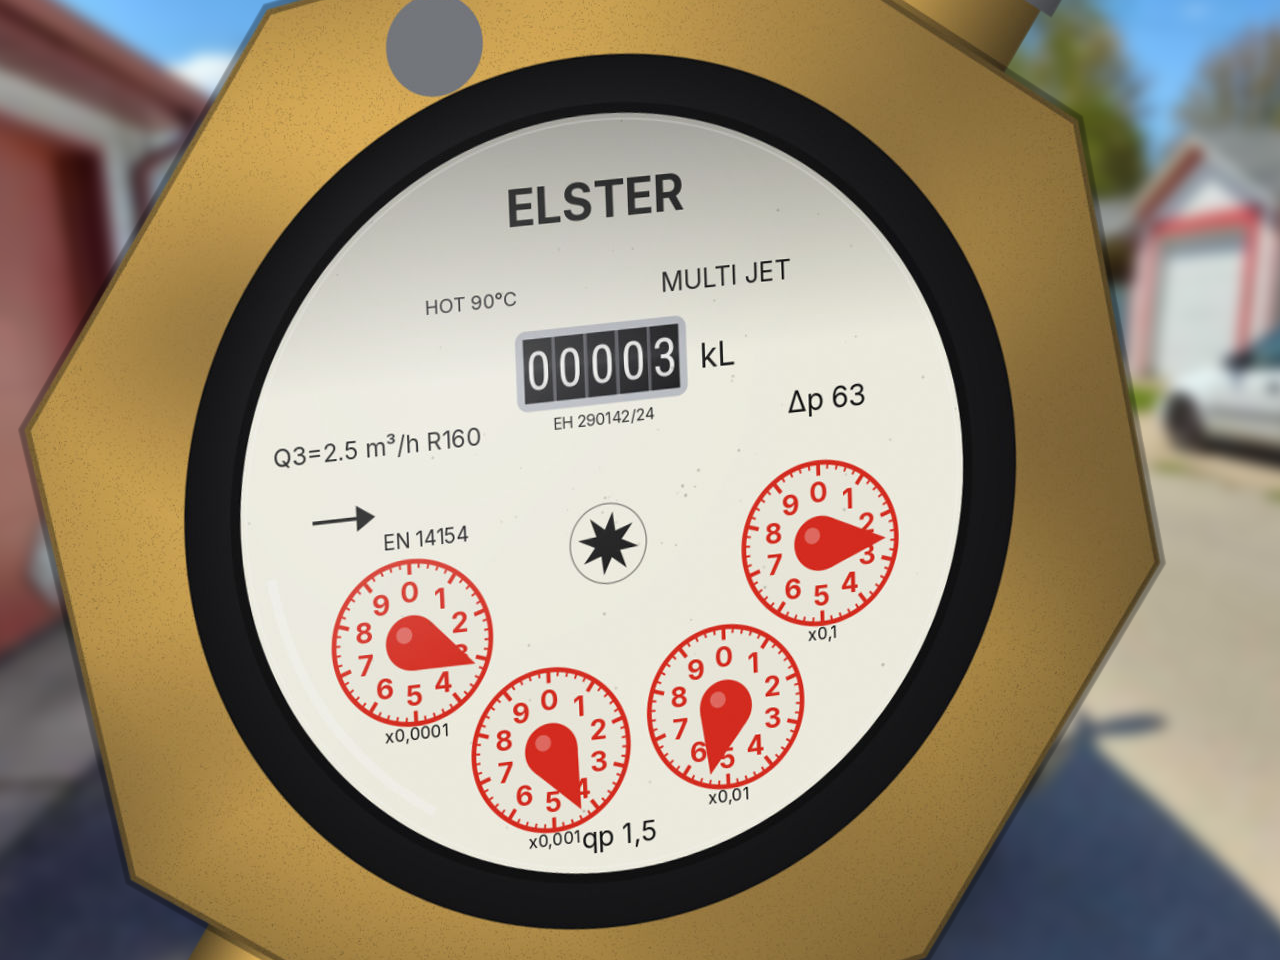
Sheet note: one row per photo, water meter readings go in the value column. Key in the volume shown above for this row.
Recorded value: 3.2543 kL
